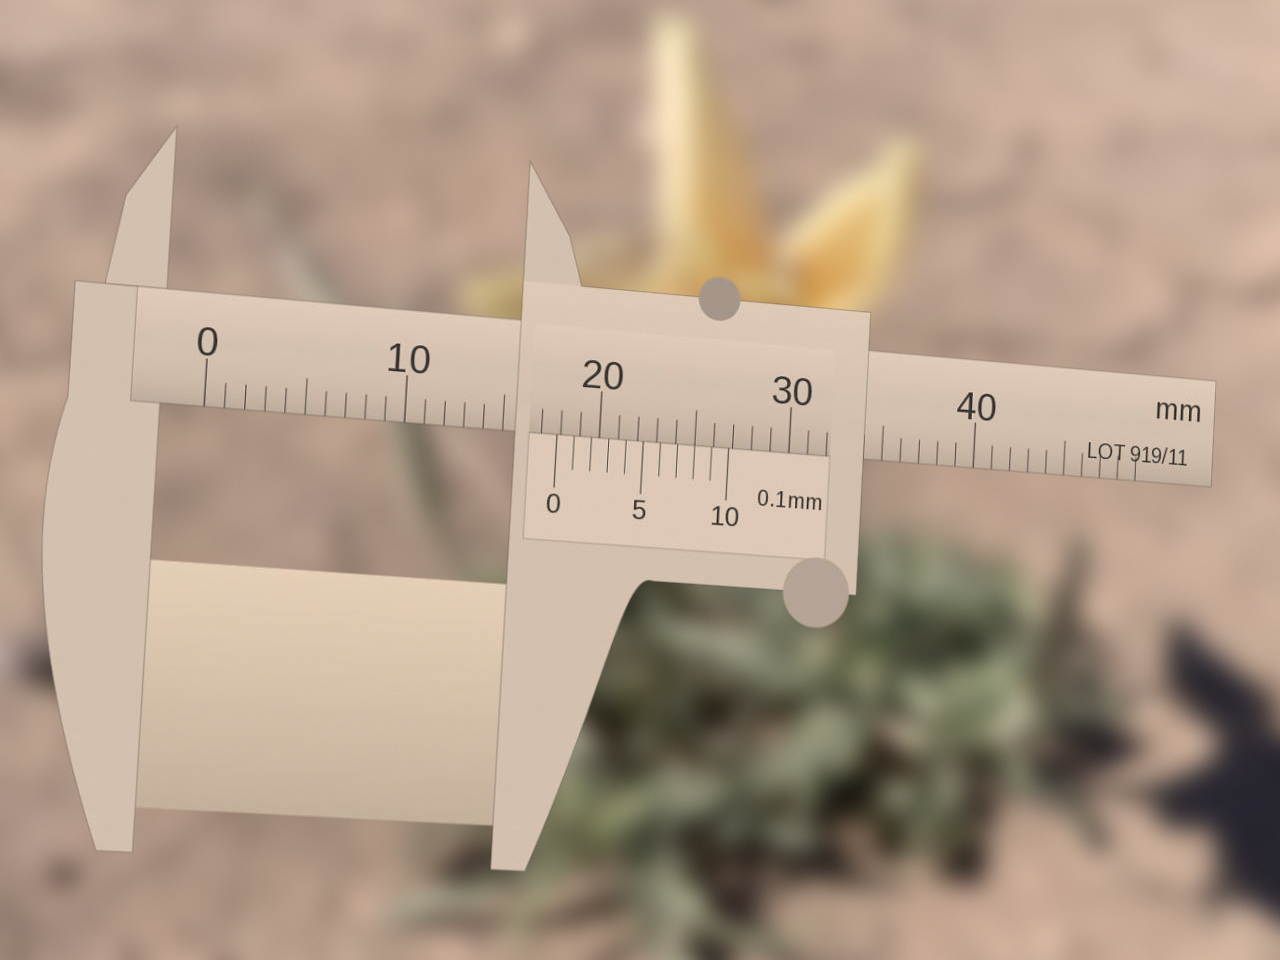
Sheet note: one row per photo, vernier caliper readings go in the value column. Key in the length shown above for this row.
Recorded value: 17.8 mm
